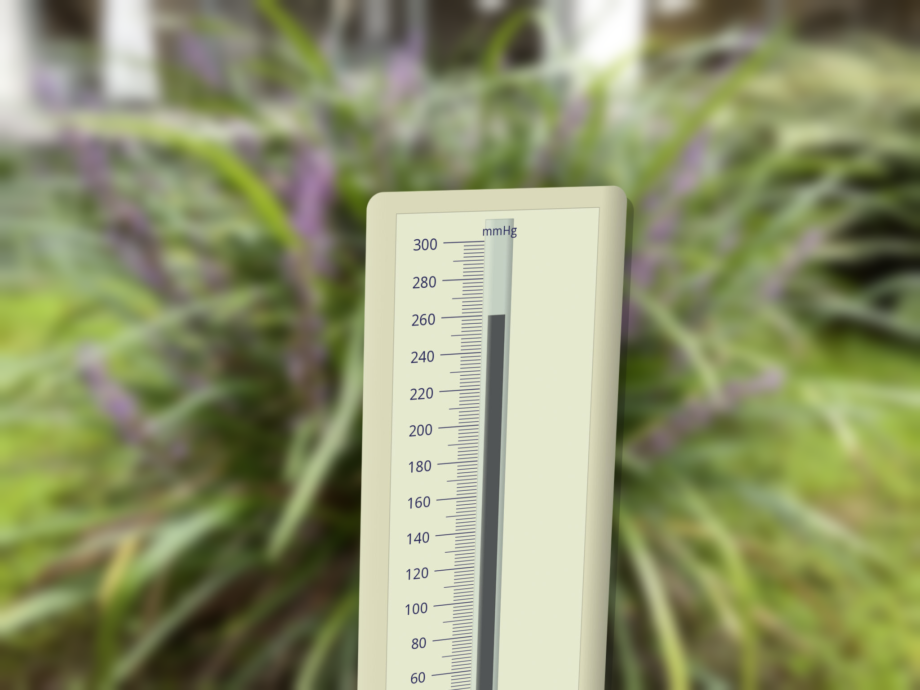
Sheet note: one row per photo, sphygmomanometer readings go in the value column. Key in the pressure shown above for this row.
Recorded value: 260 mmHg
